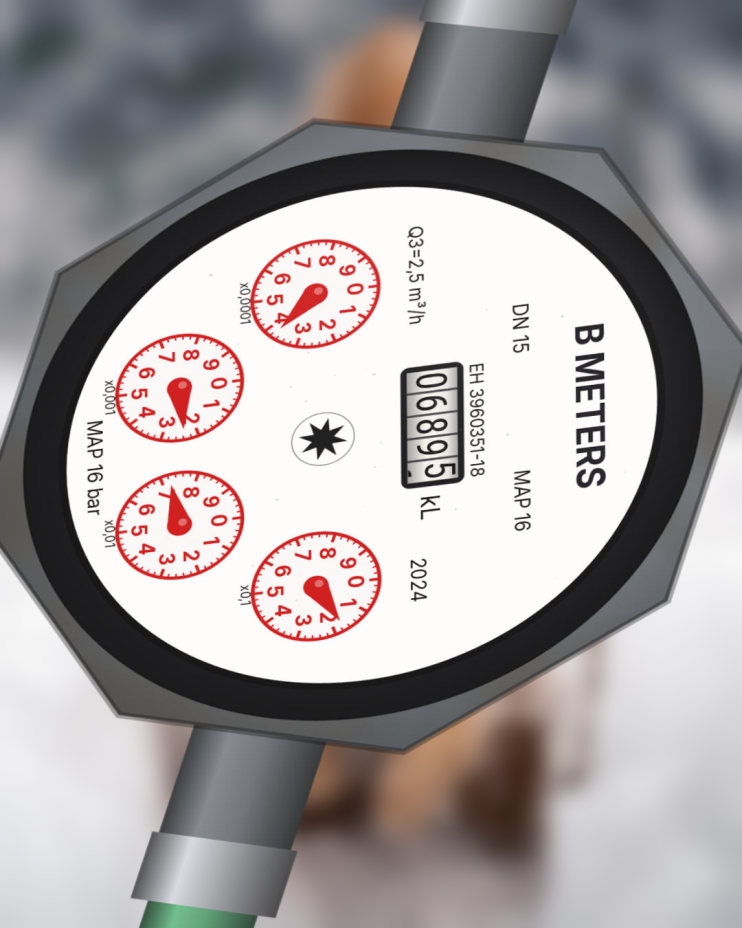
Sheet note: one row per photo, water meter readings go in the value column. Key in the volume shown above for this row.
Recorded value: 6895.1723 kL
